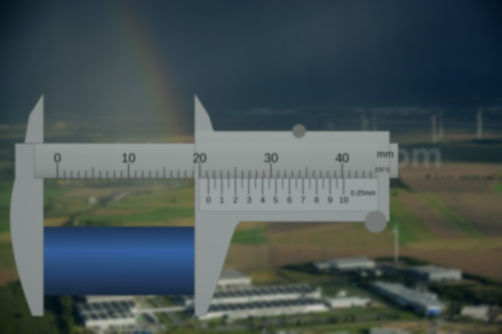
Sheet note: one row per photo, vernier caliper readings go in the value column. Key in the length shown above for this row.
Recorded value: 21.2 mm
